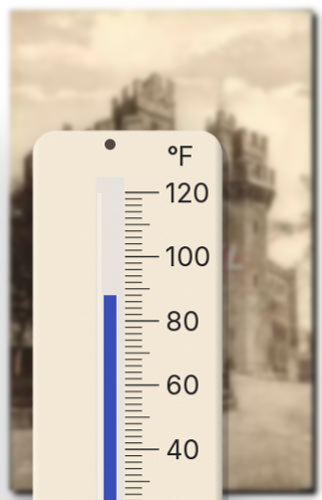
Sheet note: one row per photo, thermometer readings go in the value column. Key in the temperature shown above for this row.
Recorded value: 88 °F
